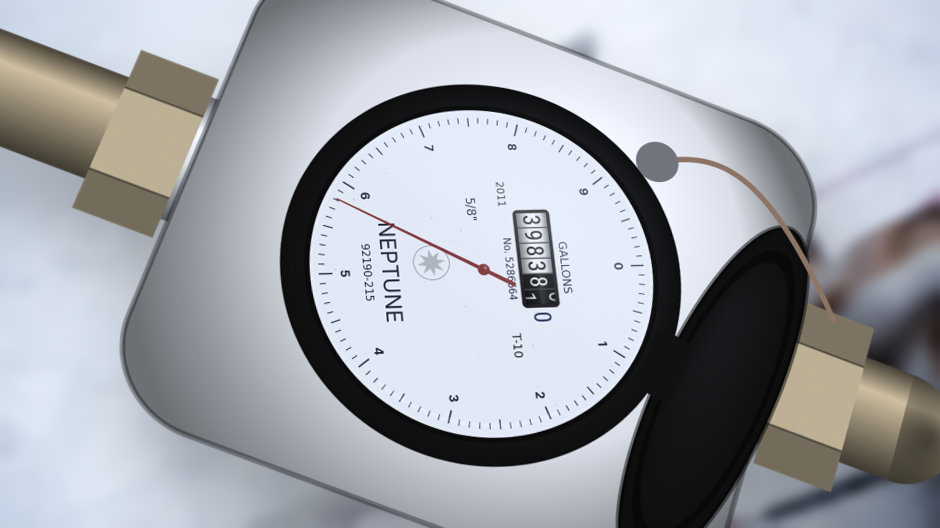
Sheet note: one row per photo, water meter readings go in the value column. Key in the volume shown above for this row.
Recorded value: 3983805.8 gal
